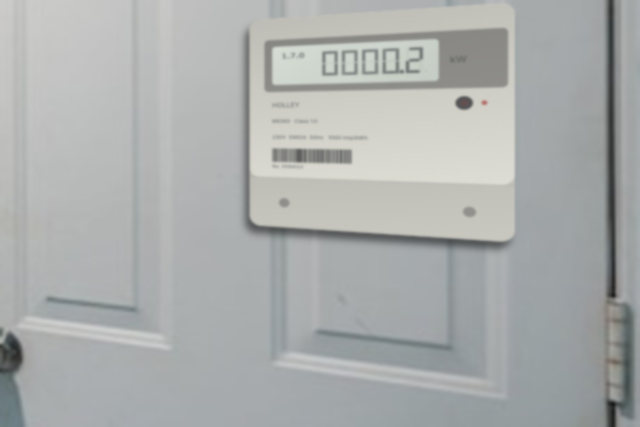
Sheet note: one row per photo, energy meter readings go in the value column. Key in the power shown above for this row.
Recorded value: 0.2 kW
